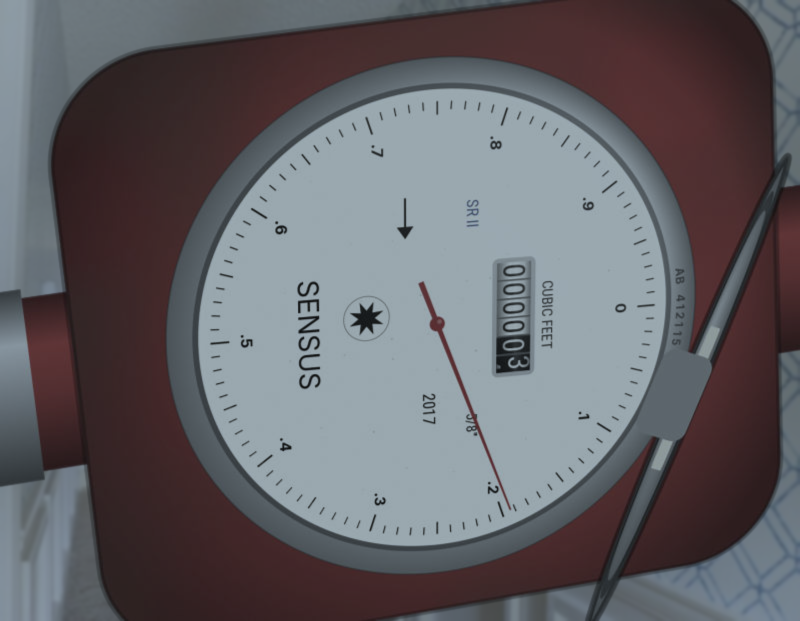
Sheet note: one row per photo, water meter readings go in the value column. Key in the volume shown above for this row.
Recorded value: 3.19 ft³
